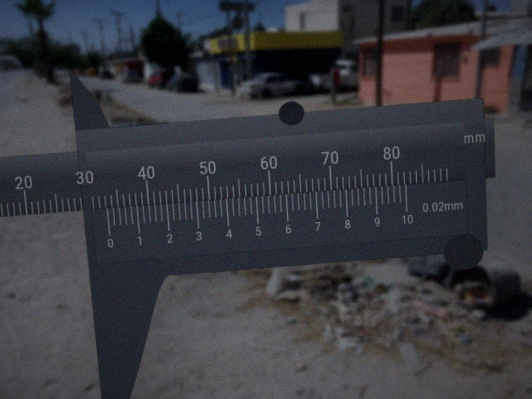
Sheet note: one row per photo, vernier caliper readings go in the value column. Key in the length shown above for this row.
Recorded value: 33.2 mm
